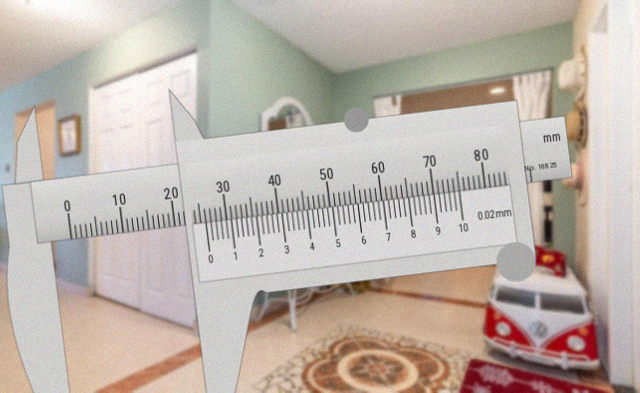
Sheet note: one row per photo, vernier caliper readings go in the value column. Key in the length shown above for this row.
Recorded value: 26.0 mm
